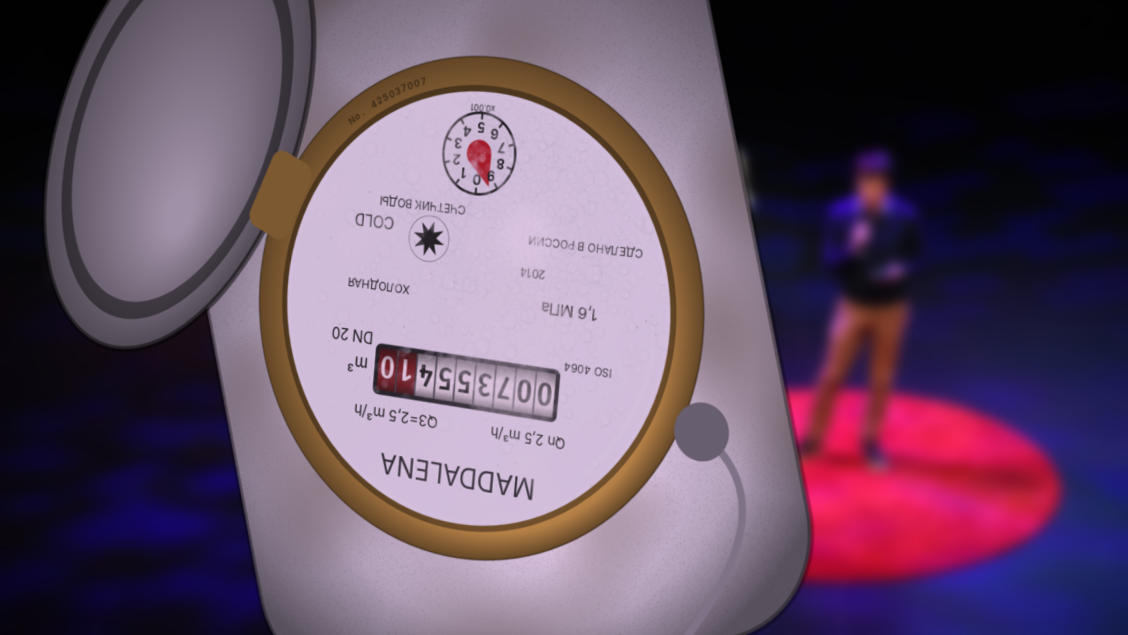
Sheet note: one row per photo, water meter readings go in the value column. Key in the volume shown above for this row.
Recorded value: 73554.099 m³
